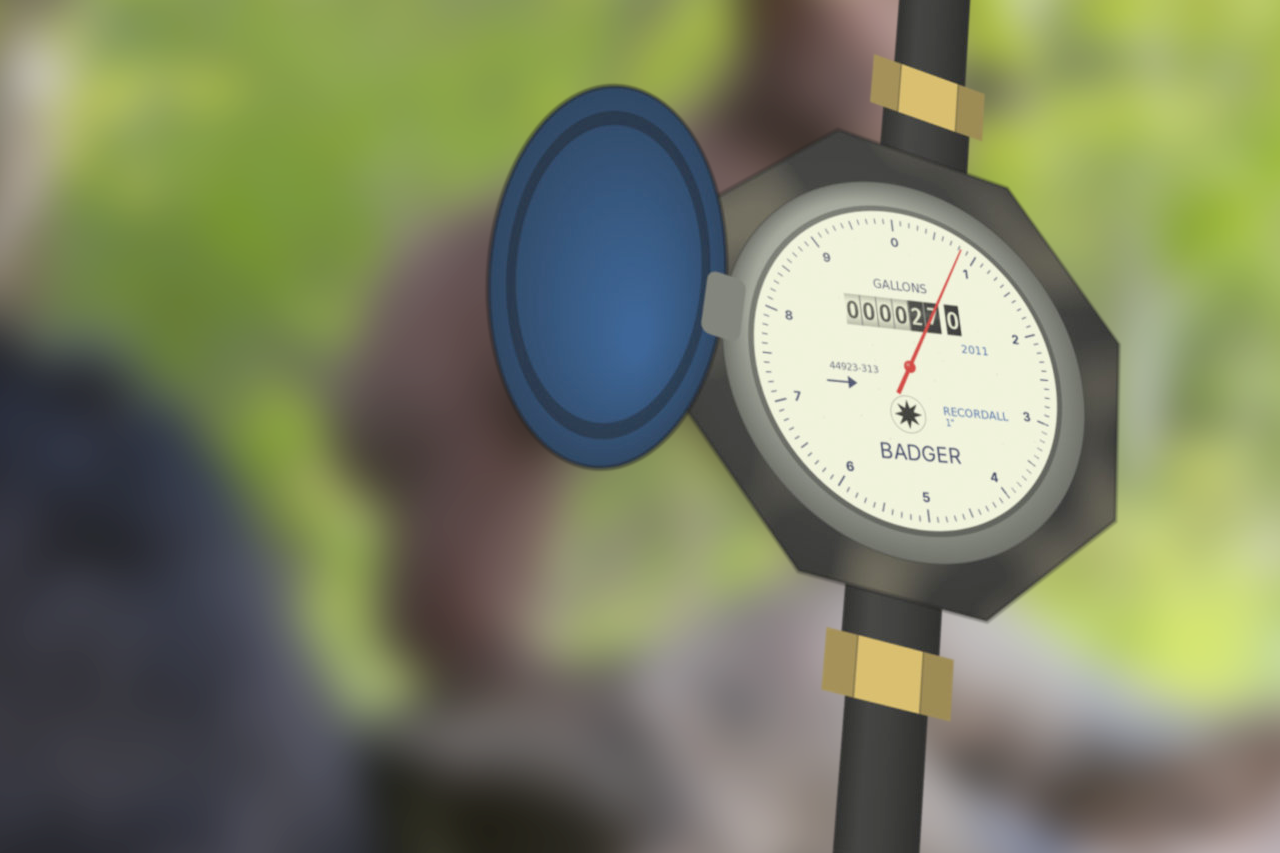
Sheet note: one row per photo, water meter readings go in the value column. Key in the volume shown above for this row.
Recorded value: 270.8 gal
